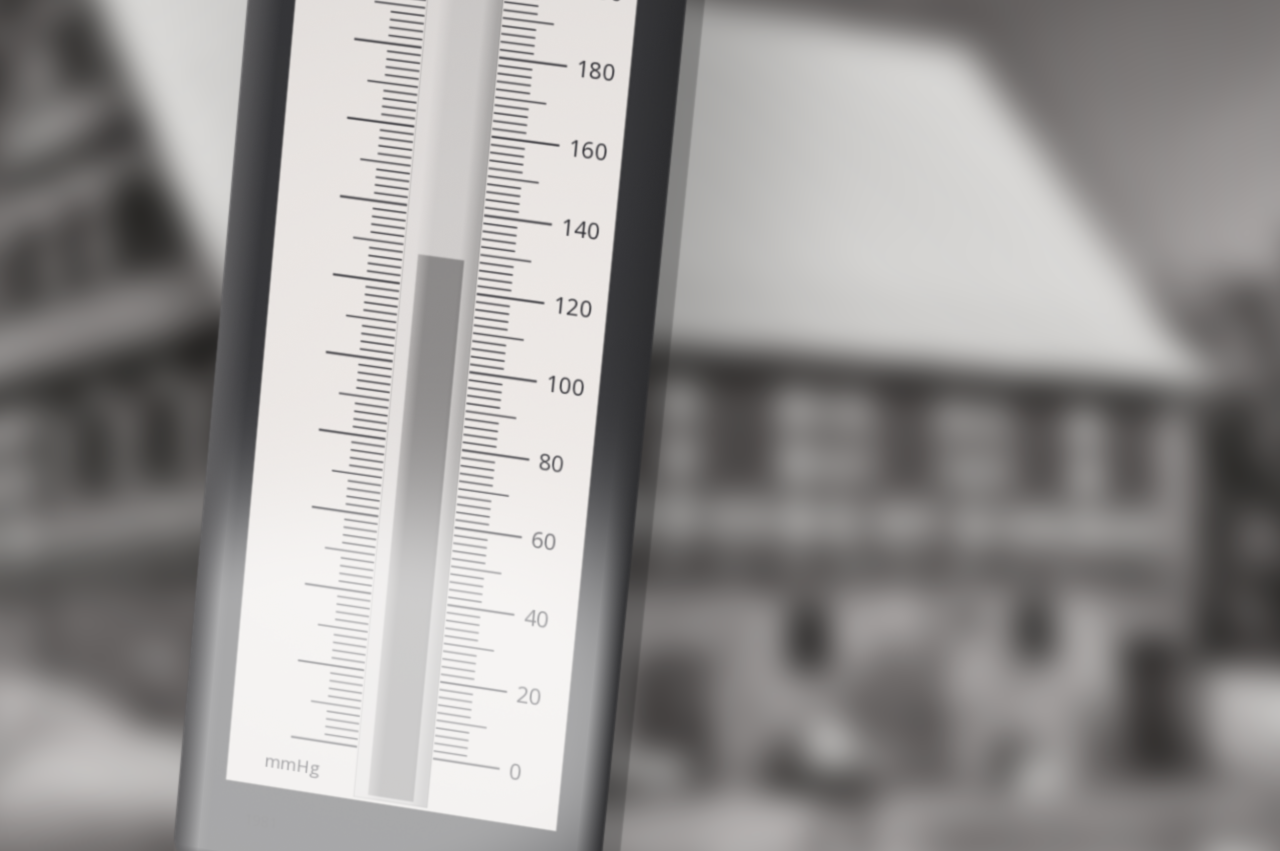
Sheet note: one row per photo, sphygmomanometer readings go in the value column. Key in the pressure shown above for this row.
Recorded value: 128 mmHg
